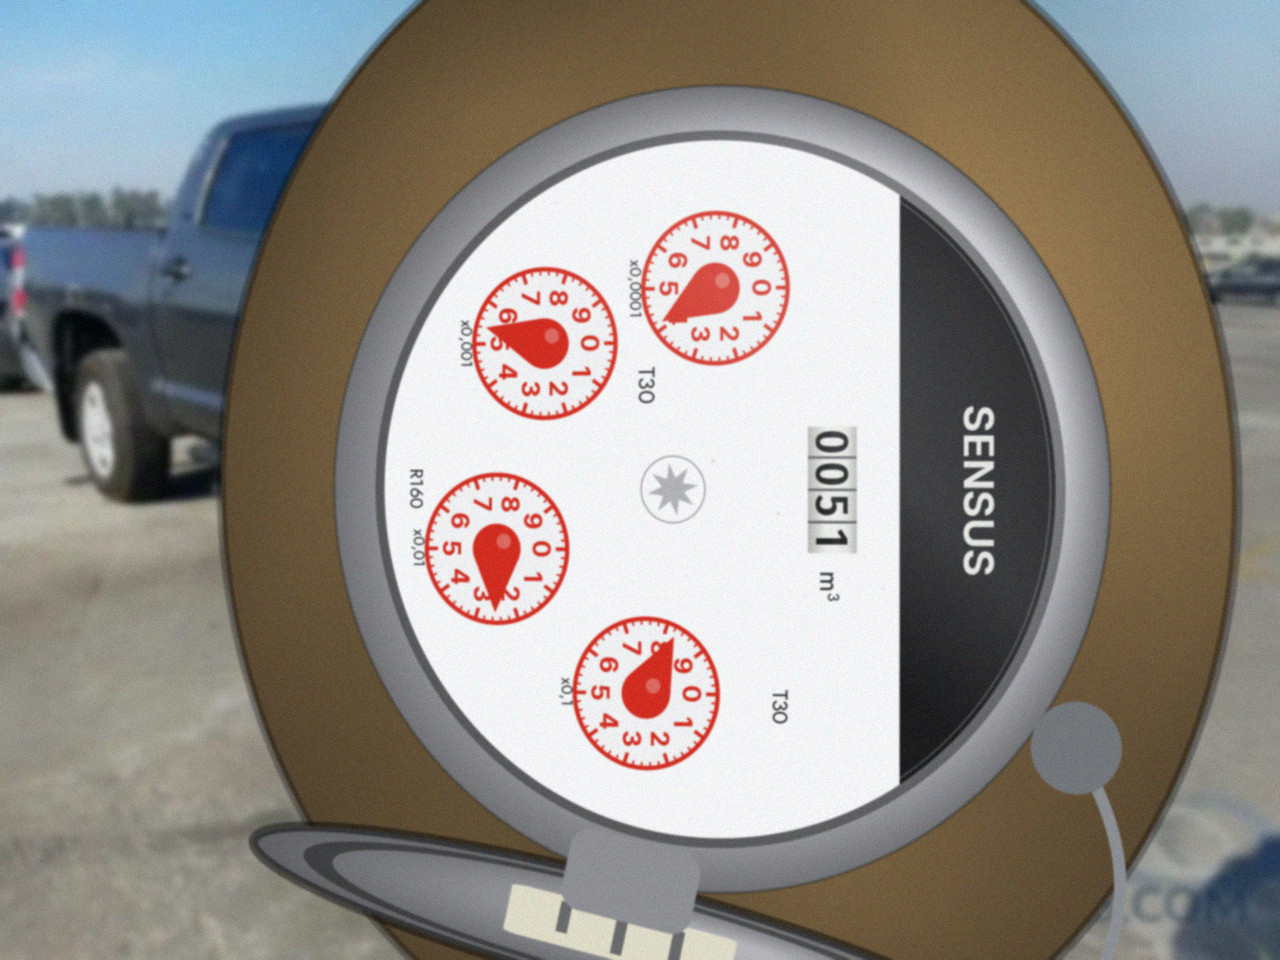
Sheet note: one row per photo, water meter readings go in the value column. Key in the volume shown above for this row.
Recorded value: 51.8254 m³
